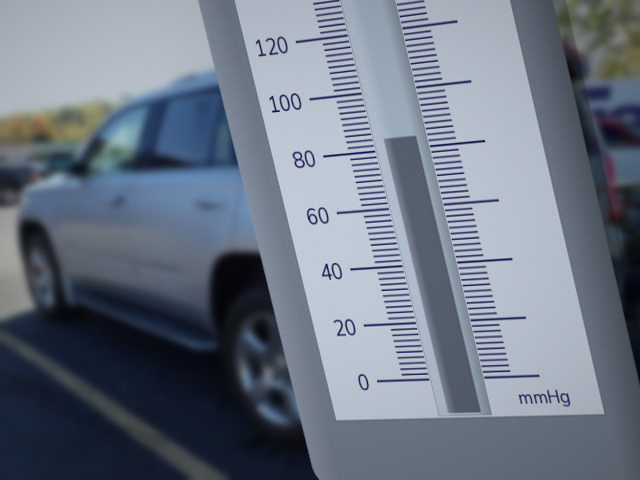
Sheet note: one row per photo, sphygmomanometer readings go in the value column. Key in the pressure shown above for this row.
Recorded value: 84 mmHg
